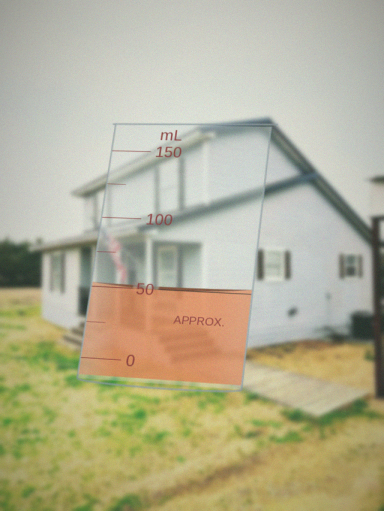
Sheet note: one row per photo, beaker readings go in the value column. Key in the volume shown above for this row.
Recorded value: 50 mL
